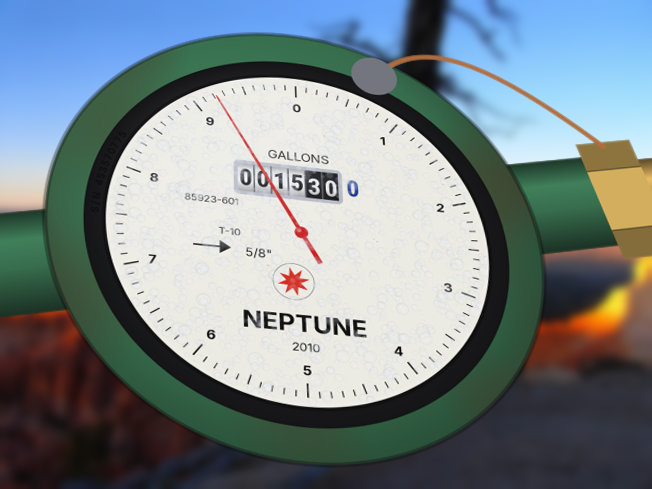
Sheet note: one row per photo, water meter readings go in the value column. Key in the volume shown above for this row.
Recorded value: 15299.2 gal
